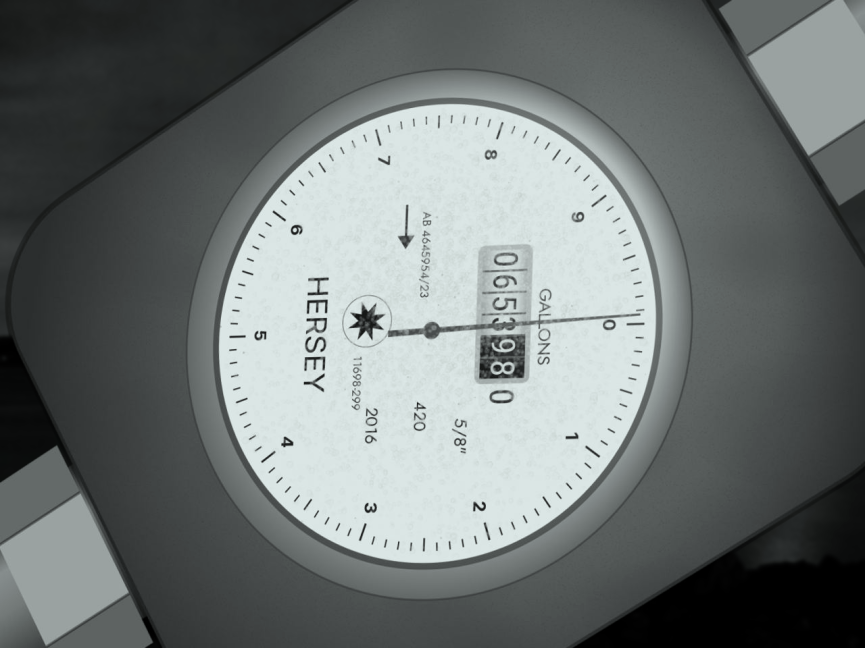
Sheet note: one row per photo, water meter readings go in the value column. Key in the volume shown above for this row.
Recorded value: 653979.9 gal
